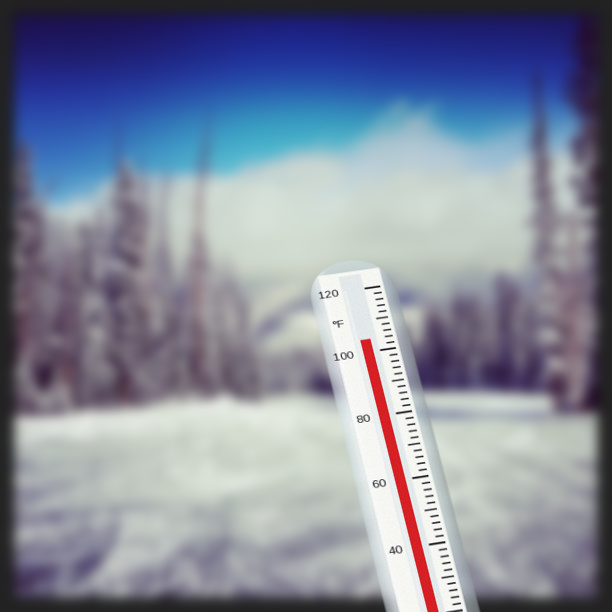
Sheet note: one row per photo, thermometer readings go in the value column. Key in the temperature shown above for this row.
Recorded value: 104 °F
